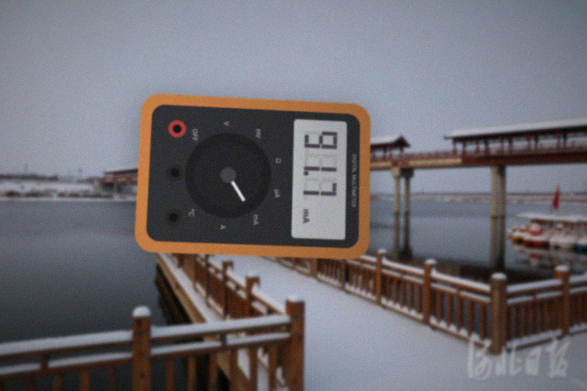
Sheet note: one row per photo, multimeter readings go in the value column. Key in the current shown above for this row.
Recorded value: 91.7 mA
